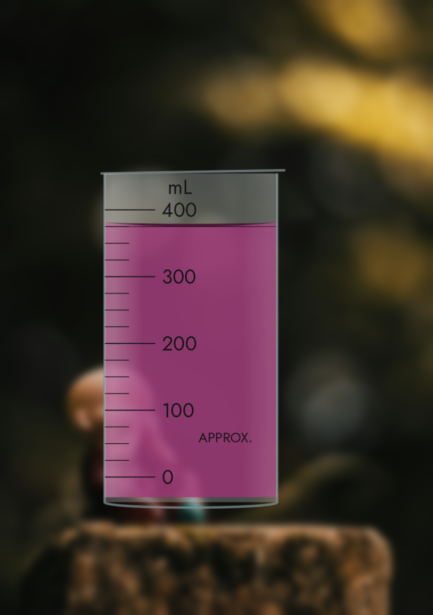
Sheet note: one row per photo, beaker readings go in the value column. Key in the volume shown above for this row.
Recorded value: 375 mL
